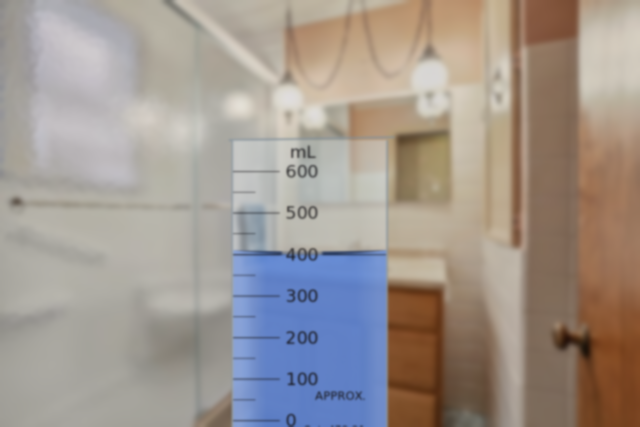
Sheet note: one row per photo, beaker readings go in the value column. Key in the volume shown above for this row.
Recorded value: 400 mL
